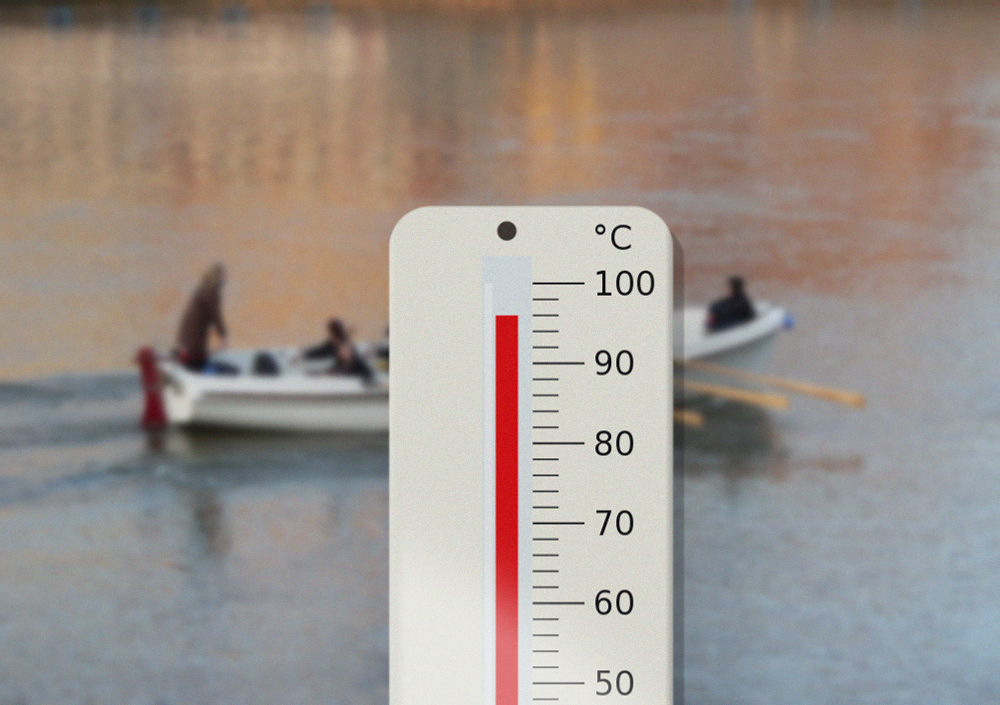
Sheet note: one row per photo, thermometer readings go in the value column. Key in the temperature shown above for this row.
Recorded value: 96 °C
